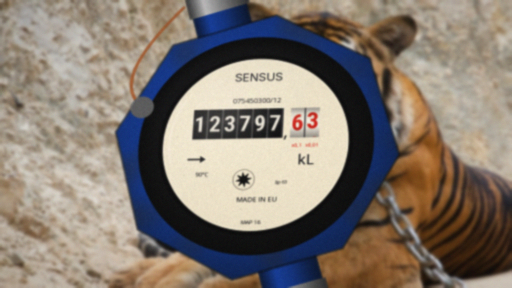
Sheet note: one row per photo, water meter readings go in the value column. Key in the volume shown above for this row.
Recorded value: 123797.63 kL
